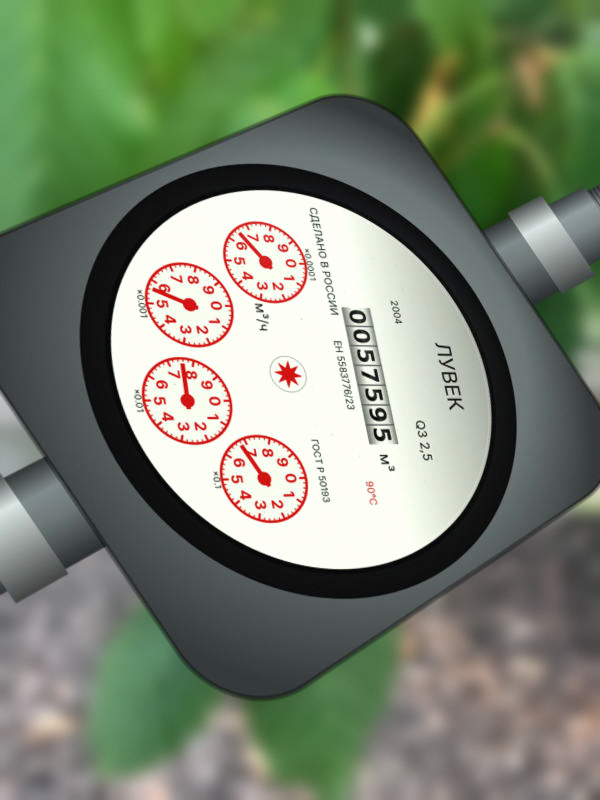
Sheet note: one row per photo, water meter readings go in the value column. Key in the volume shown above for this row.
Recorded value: 57595.6756 m³
